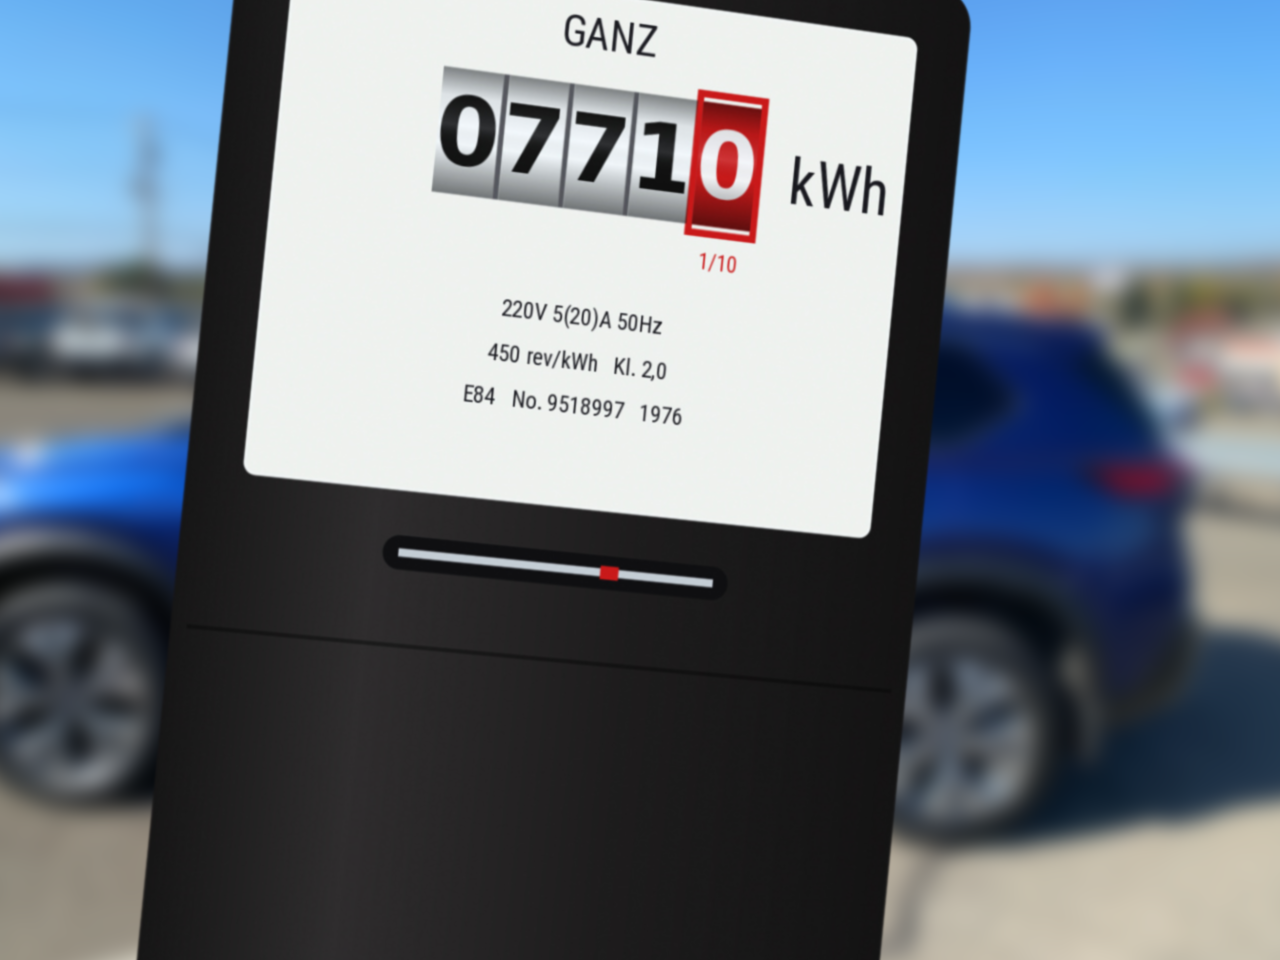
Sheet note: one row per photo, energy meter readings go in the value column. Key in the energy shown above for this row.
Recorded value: 771.0 kWh
